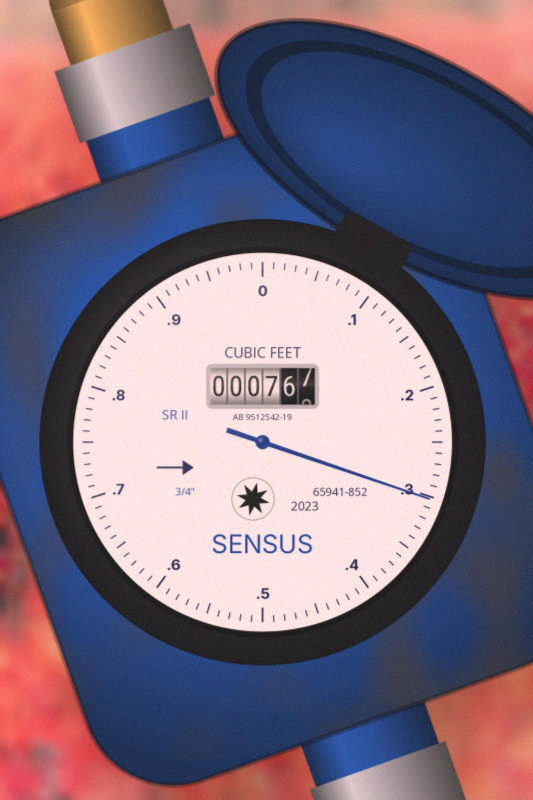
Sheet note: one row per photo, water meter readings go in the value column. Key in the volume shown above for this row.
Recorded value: 767.30 ft³
